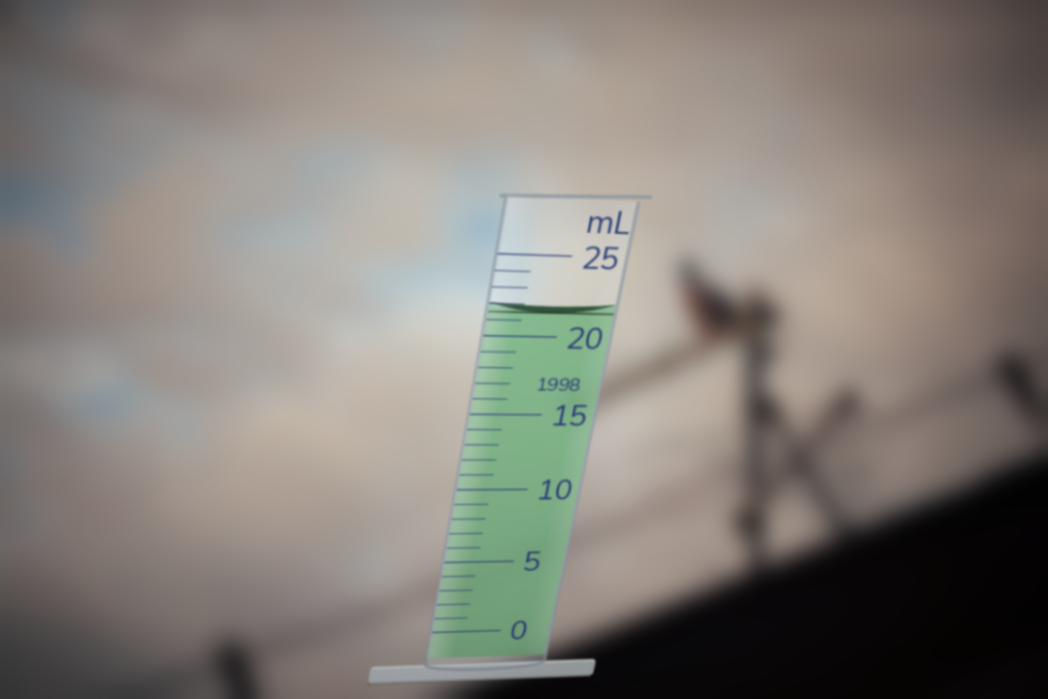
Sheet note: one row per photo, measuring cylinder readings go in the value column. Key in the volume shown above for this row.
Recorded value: 21.5 mL
